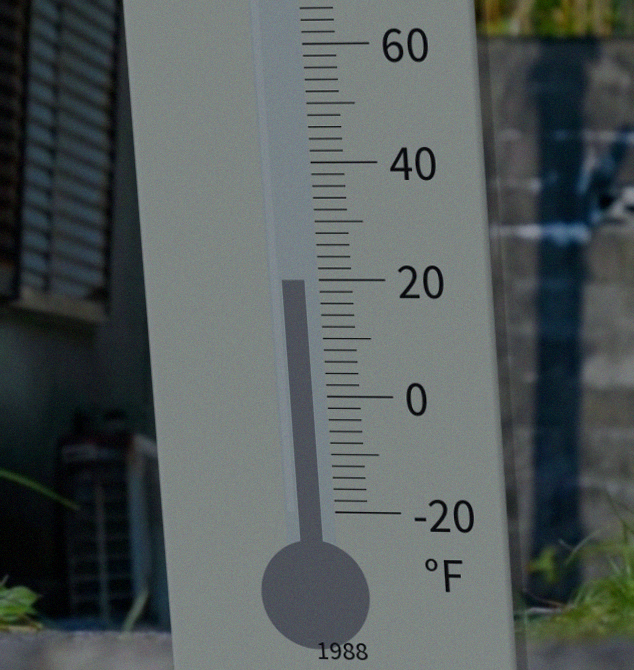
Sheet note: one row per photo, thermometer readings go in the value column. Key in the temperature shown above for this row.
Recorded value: 20 °F
